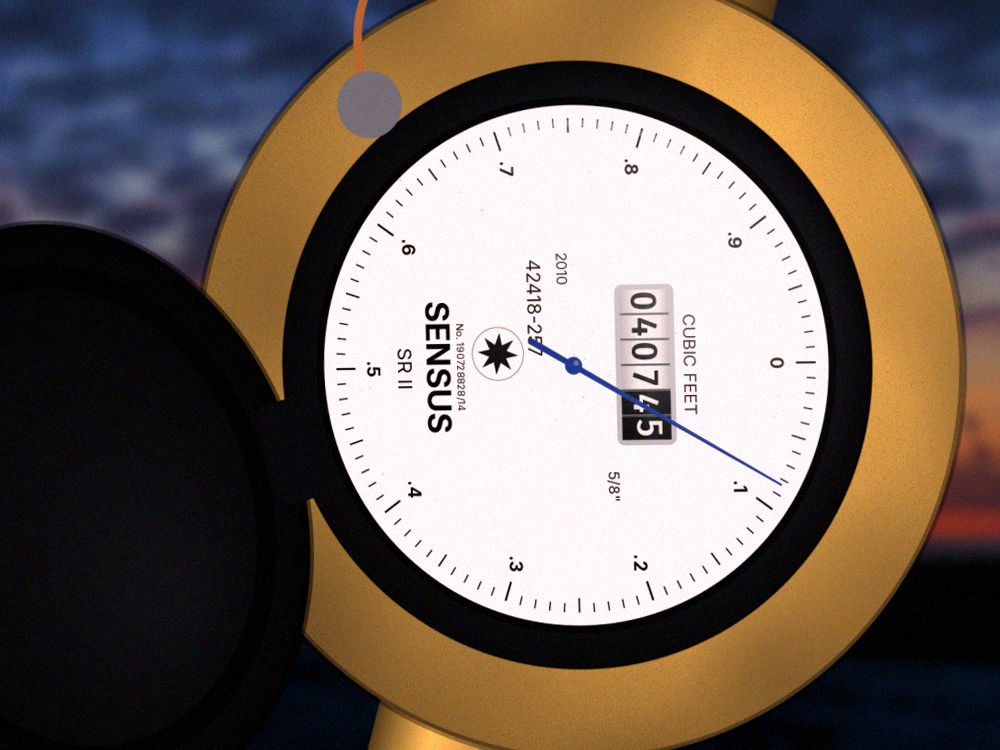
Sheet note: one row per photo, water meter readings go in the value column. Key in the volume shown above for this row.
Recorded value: 40745.08 ft³
